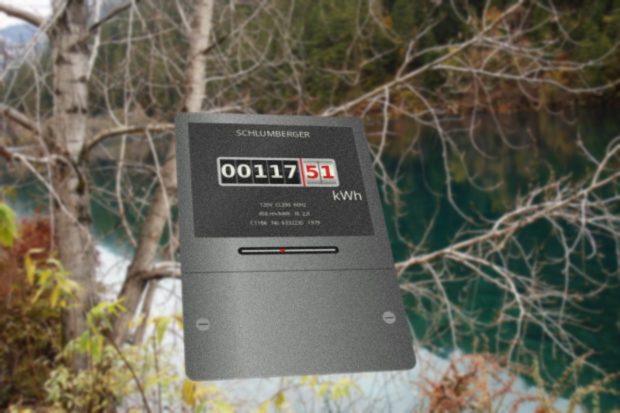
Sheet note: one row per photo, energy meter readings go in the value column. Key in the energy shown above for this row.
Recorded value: 117.51 kWh
